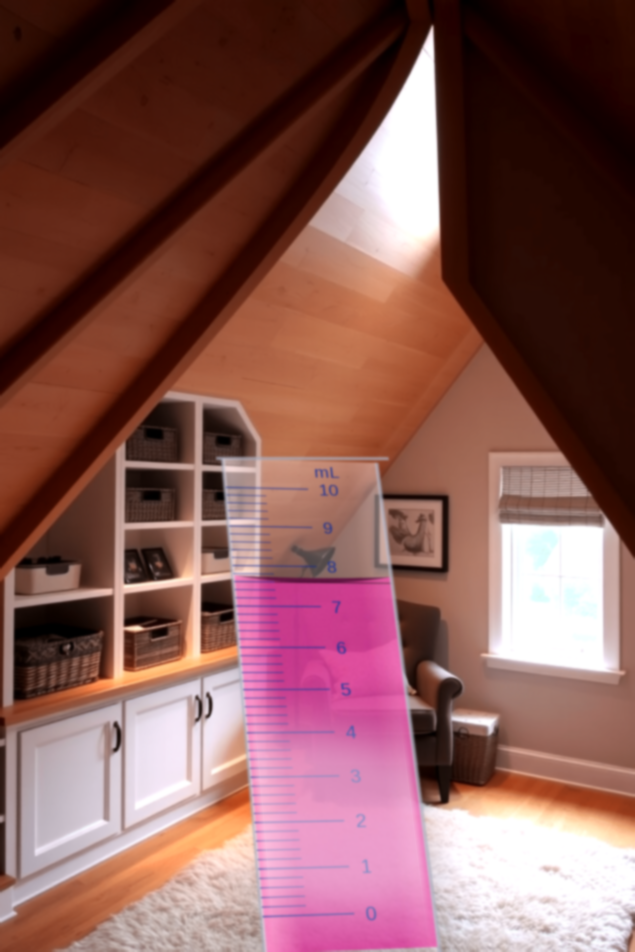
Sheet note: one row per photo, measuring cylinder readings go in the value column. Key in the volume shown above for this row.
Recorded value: 7.6 mL
